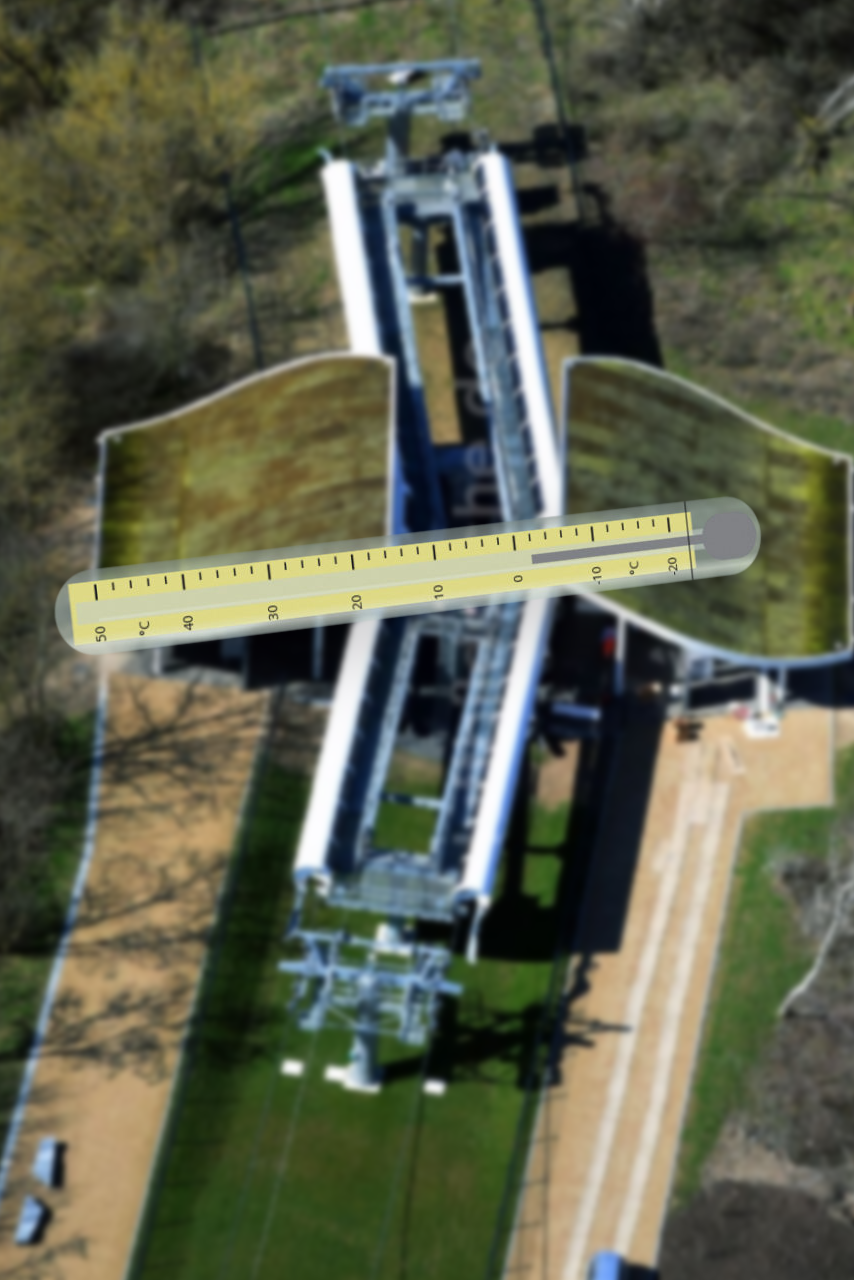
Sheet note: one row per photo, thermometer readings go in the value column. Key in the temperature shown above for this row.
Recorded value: -2 °C
